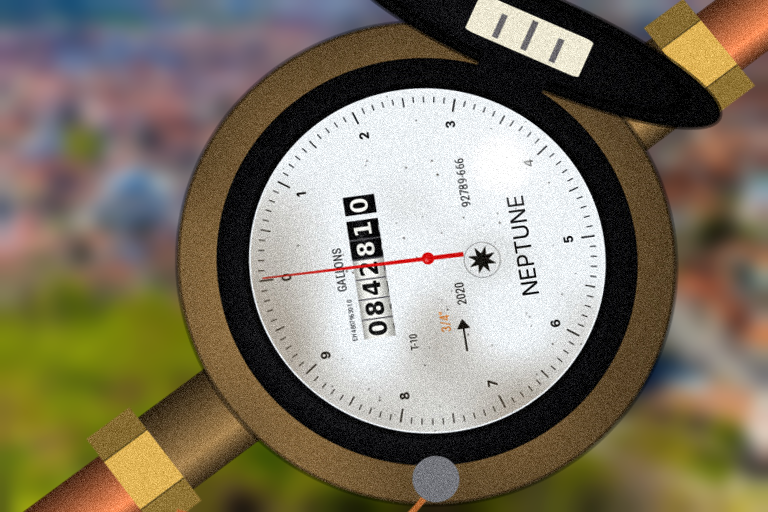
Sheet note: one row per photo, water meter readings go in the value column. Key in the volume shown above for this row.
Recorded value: 842810.0 gal
